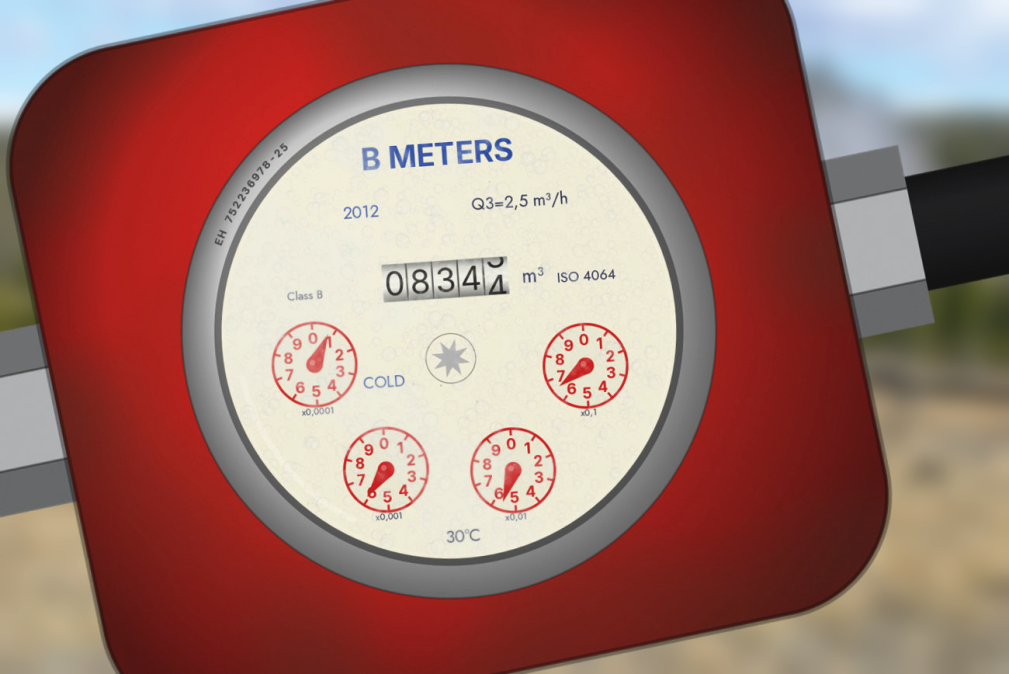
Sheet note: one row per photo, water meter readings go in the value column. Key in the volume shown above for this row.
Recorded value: 8343.6560 m³
